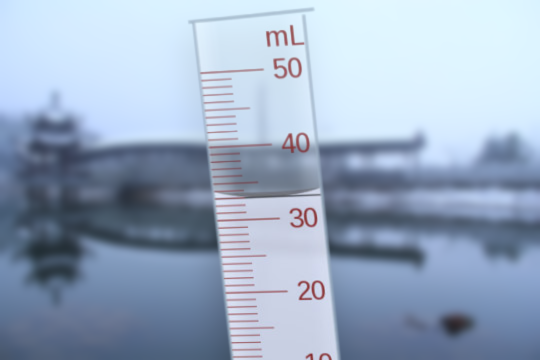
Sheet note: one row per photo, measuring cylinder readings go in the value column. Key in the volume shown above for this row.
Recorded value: 33 mL
